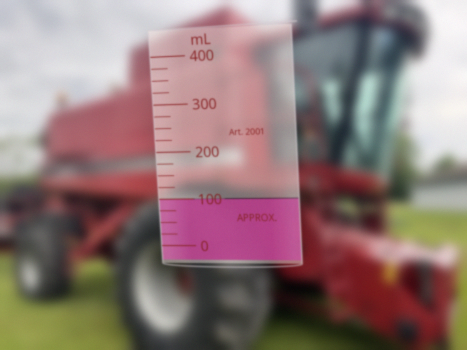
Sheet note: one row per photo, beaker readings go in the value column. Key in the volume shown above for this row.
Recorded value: 100 mL
